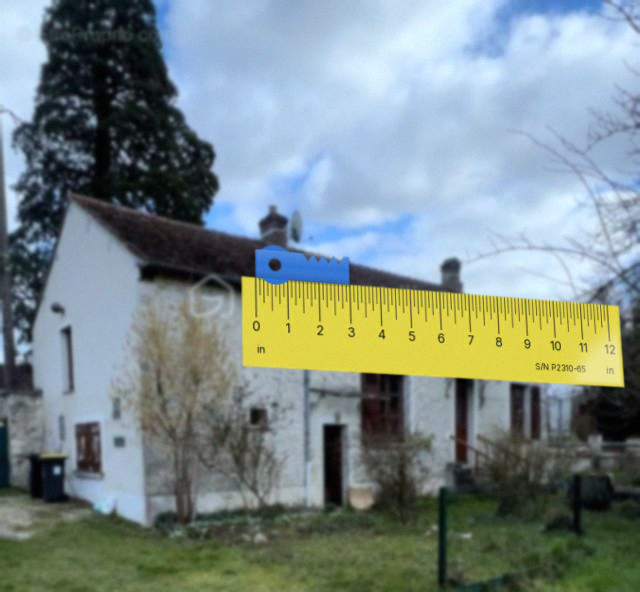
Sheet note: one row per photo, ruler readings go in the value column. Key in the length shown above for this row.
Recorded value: 3 in
